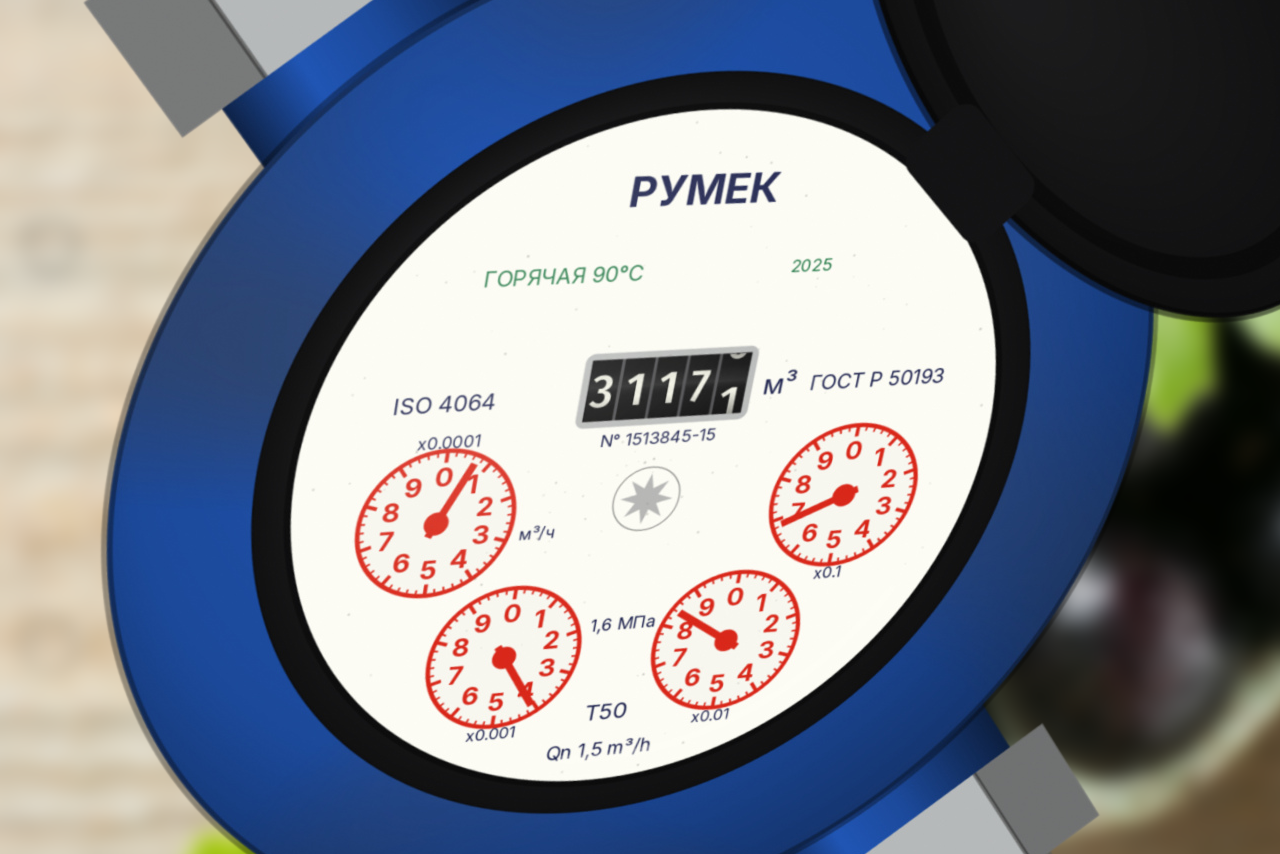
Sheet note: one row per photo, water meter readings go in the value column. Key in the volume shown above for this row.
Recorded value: 31170.6840 m³
